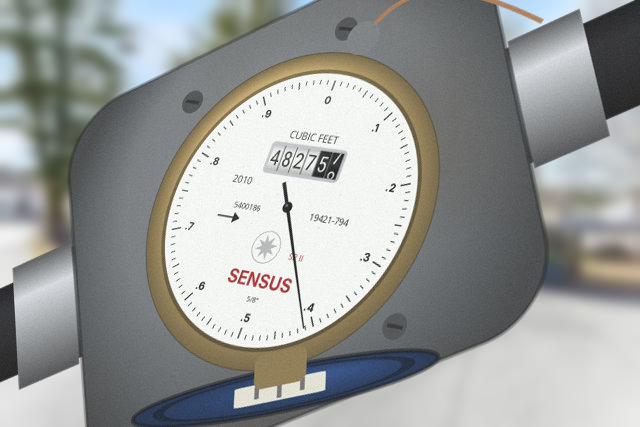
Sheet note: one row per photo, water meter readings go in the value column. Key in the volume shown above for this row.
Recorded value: 482757.41 ft³
